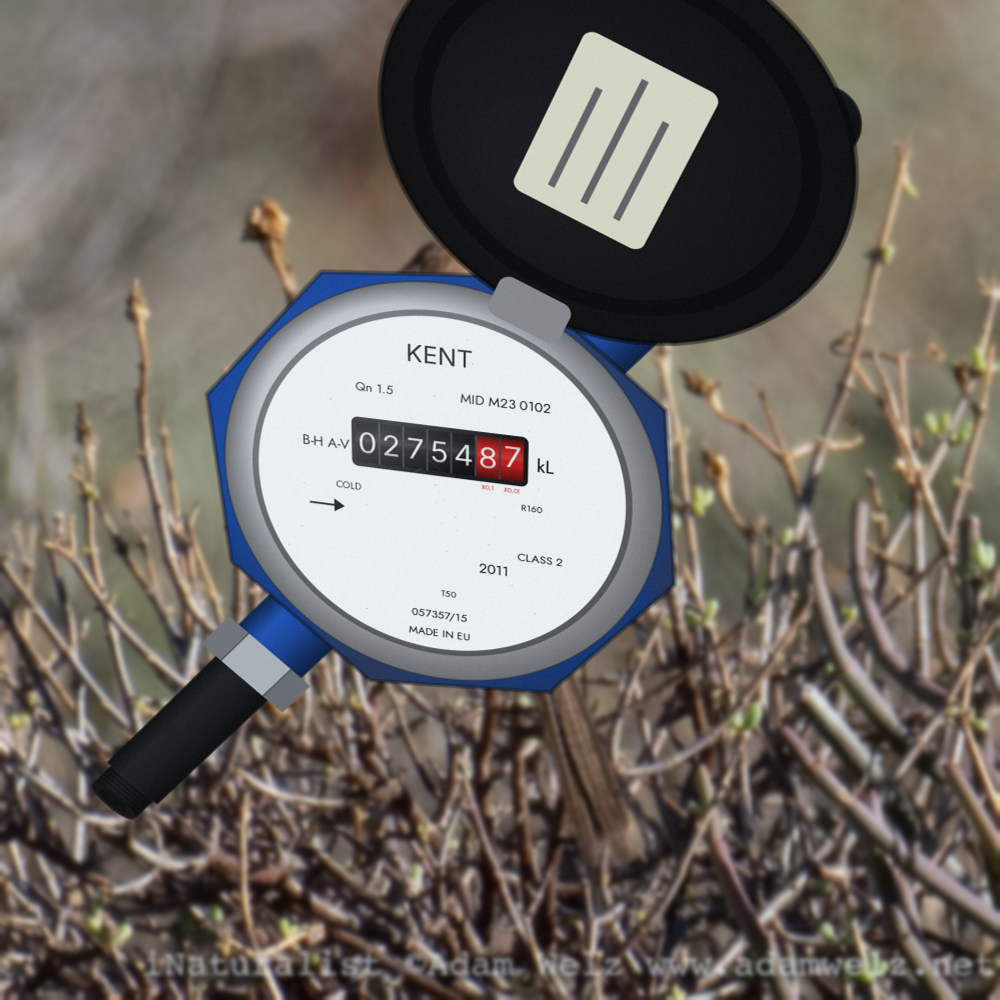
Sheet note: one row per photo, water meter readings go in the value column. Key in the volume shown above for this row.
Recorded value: 2754.87 kL
